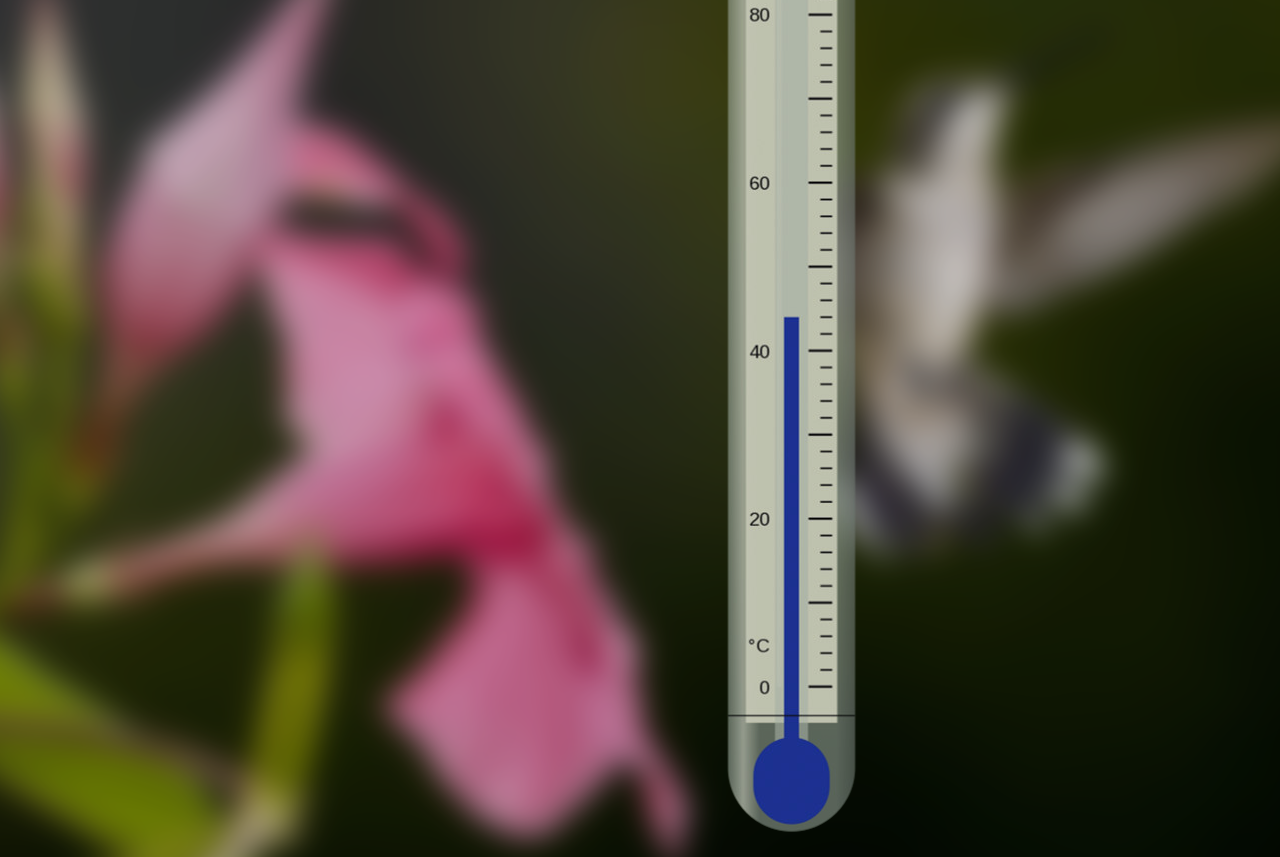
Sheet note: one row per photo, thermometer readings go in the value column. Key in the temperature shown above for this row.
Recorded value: 44 °C
